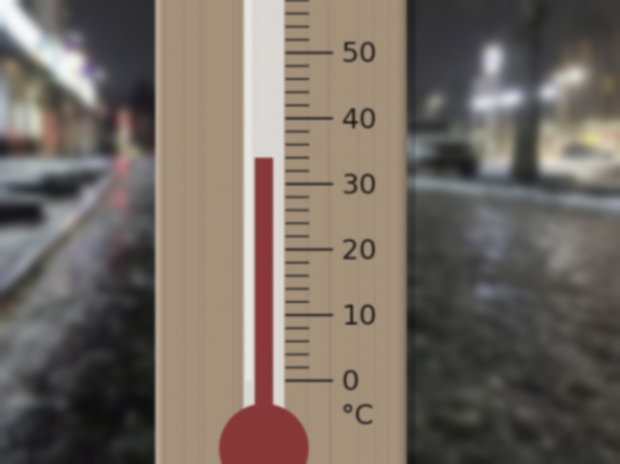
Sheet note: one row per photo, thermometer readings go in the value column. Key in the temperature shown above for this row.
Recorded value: 34 °C
